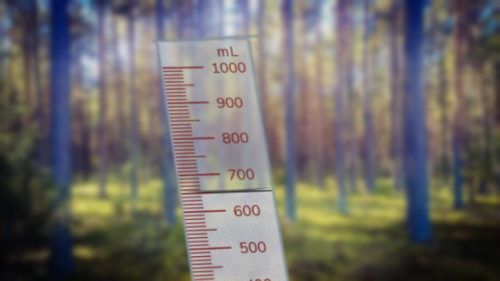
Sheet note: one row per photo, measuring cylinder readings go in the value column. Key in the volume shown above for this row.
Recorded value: 650 mL
